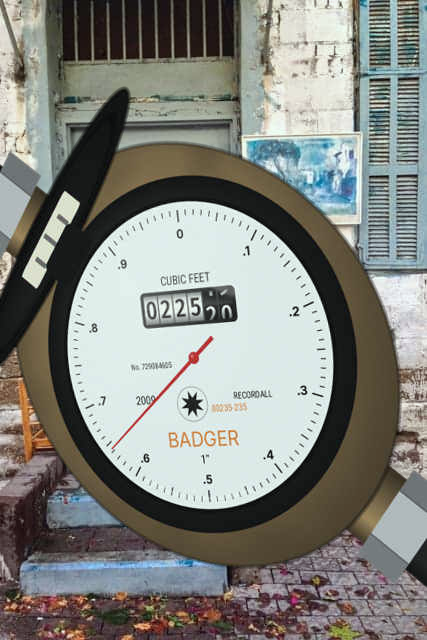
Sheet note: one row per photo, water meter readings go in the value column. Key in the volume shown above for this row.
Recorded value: 22519.64 ft³
